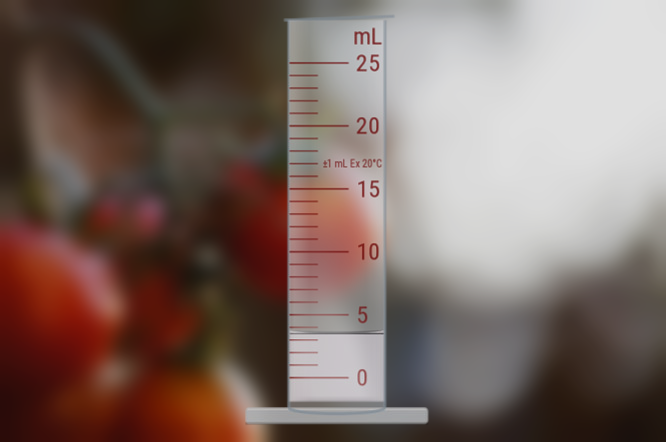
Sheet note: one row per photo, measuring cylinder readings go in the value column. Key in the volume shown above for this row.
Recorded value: 3.5 mL
